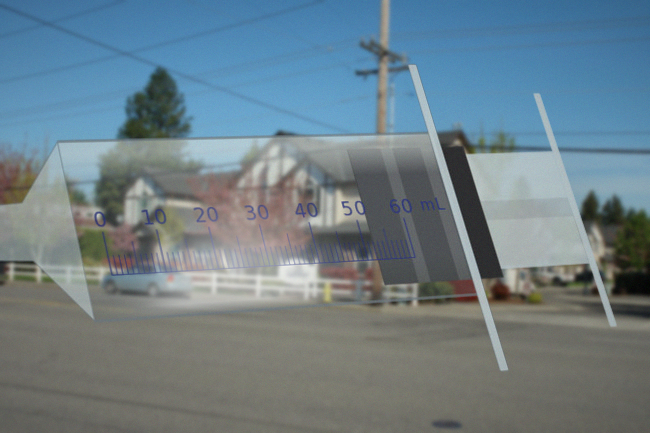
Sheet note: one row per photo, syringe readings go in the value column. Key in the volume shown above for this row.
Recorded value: 52 mL
